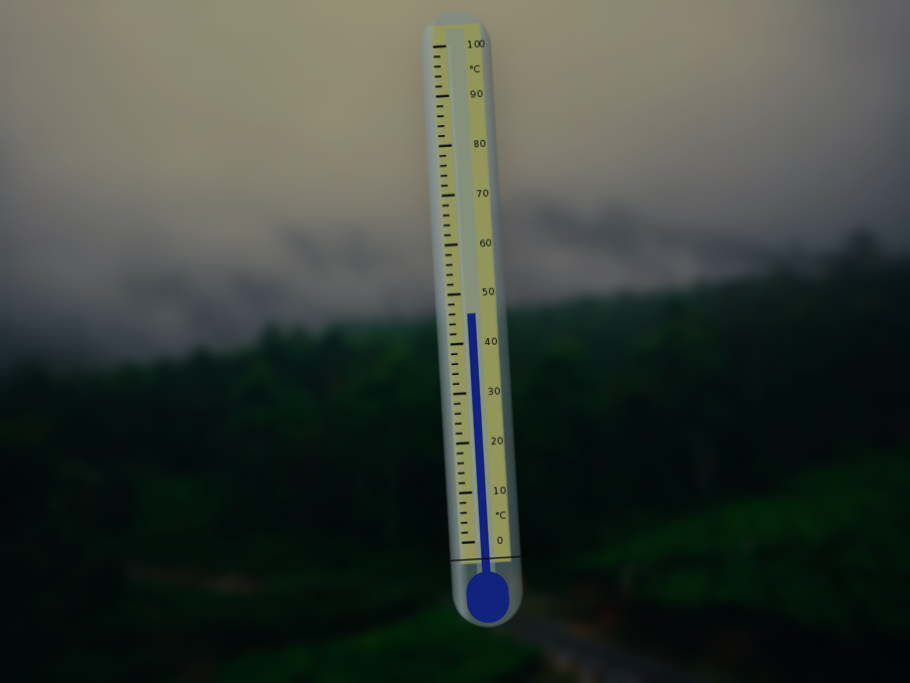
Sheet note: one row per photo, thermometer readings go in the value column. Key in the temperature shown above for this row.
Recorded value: 46 °C
